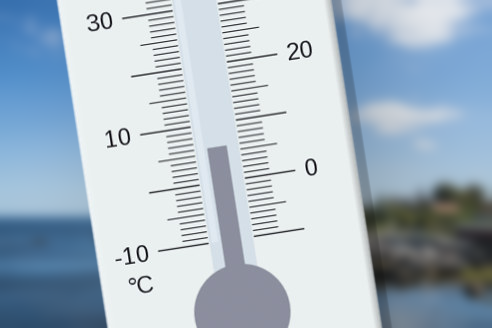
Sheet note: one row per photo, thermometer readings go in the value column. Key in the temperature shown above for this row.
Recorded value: 6 °C
